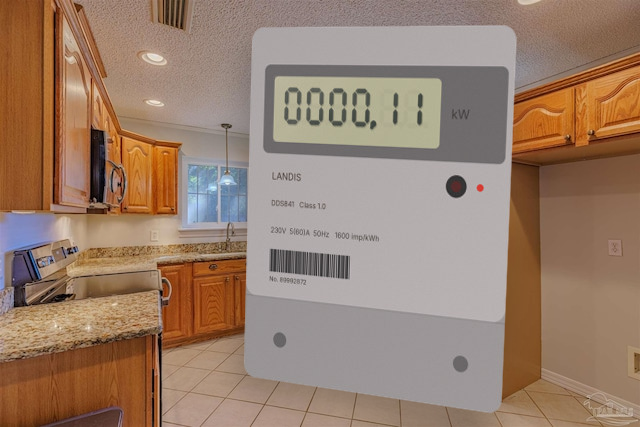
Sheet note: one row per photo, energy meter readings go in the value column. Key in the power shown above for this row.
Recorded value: 0.11 kW
